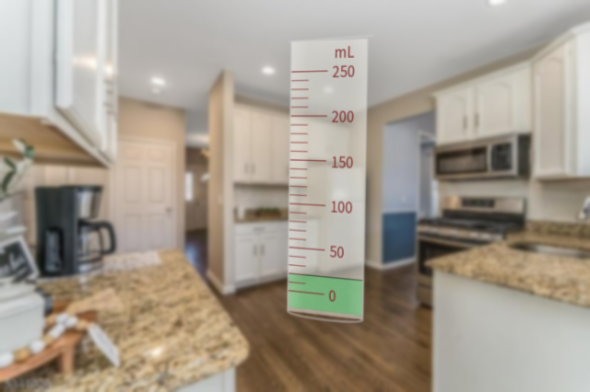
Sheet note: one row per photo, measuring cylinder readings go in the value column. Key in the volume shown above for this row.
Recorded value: 20 mL
